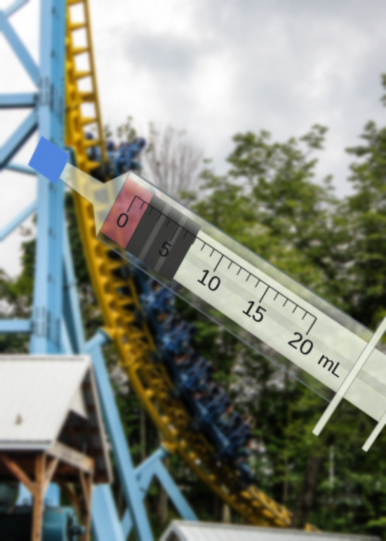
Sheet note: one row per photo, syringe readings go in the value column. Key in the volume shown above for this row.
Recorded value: 1.5 mL
